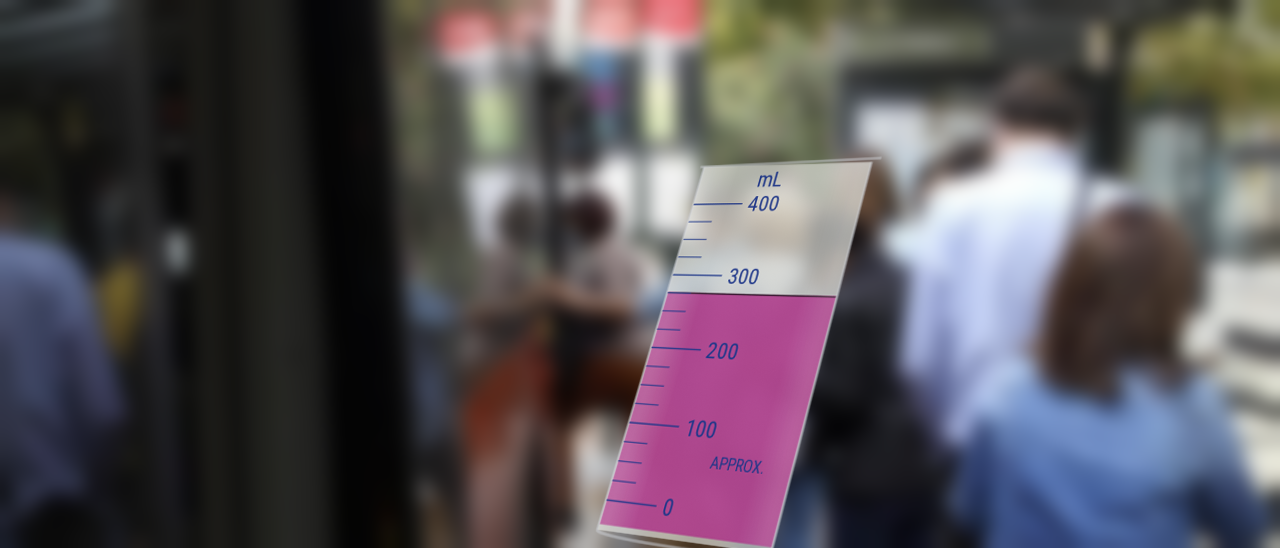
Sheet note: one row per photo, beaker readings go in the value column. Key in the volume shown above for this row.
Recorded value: 275 mL
